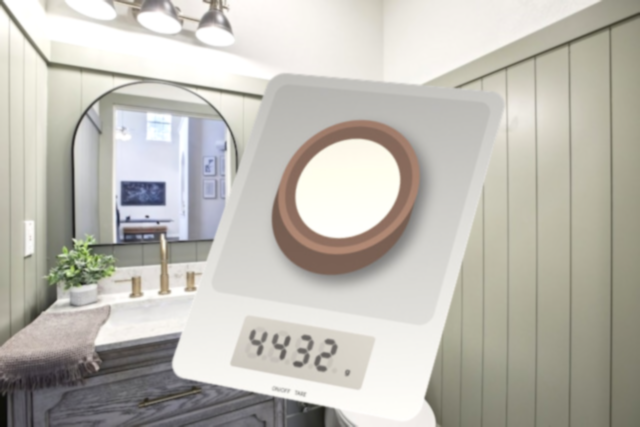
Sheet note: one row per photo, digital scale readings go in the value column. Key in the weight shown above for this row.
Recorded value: 4432 g
